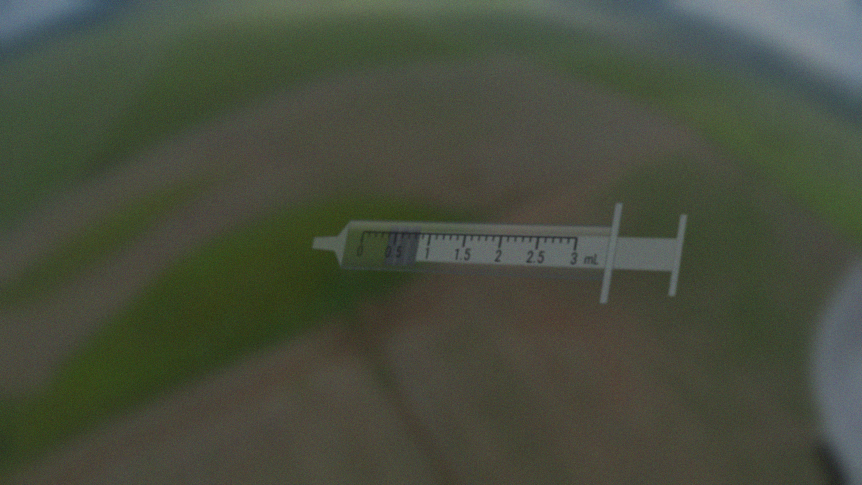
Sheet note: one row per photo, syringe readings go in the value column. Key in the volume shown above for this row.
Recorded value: 0.4 mL
